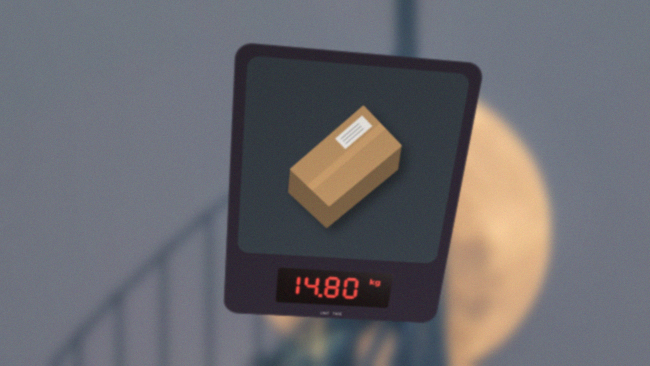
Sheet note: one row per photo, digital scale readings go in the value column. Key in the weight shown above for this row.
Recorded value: 14.80 kg
